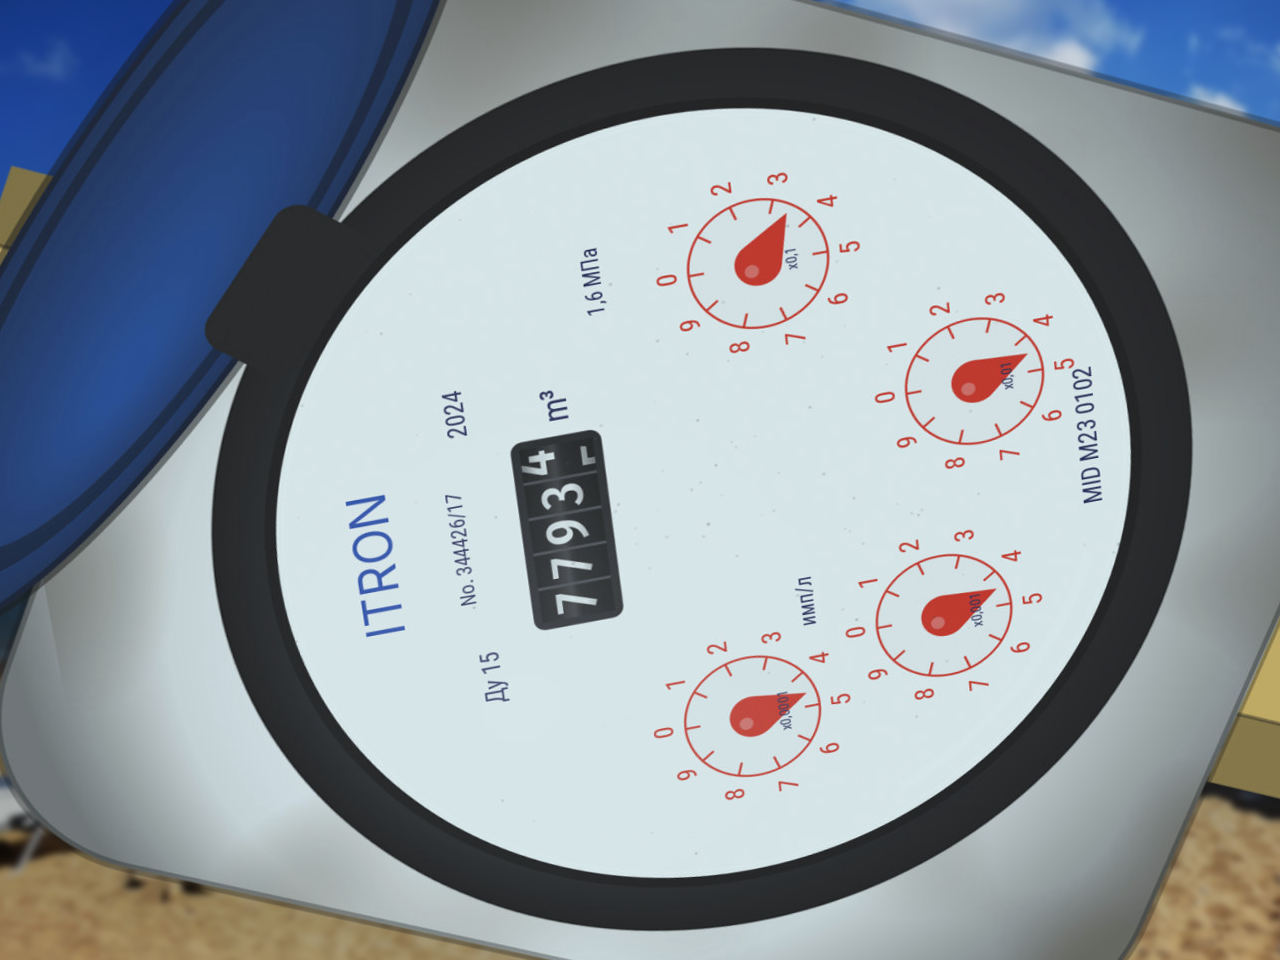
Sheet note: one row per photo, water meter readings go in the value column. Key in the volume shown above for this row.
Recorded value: 77934.3444 m³
